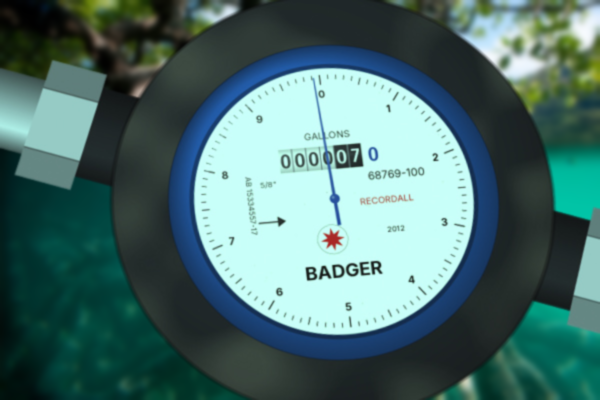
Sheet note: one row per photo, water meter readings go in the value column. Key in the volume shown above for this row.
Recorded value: 69.9 gal
